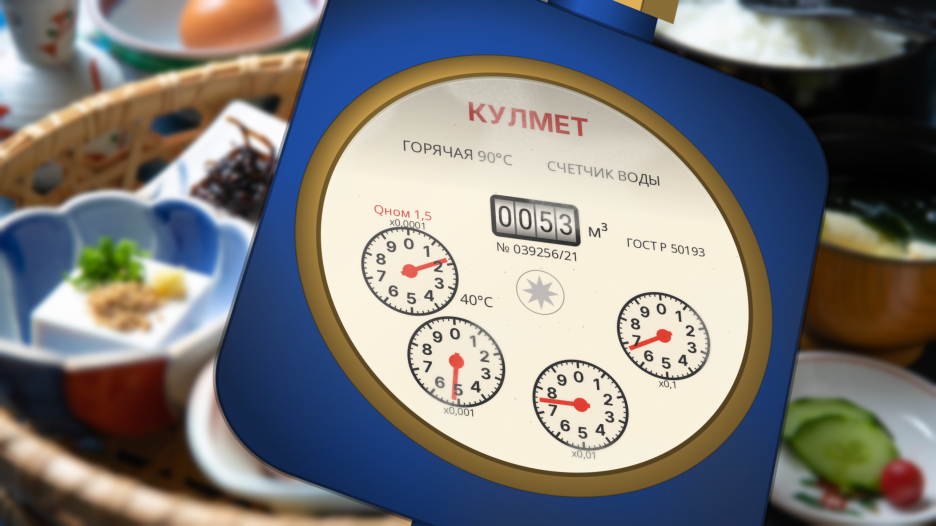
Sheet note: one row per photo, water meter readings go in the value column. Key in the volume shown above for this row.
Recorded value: 53.6751 m³
